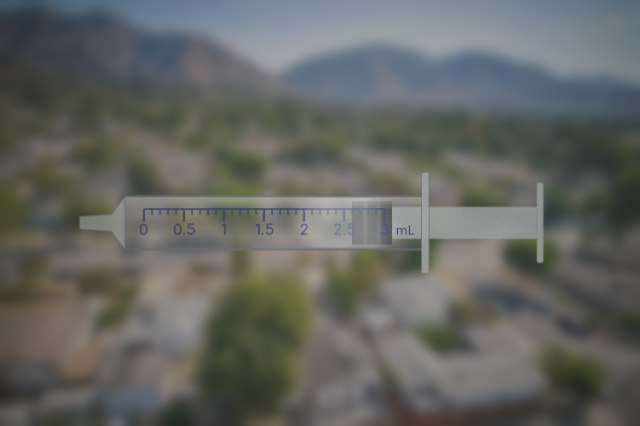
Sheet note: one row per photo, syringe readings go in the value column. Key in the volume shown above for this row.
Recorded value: 2.6 mL
